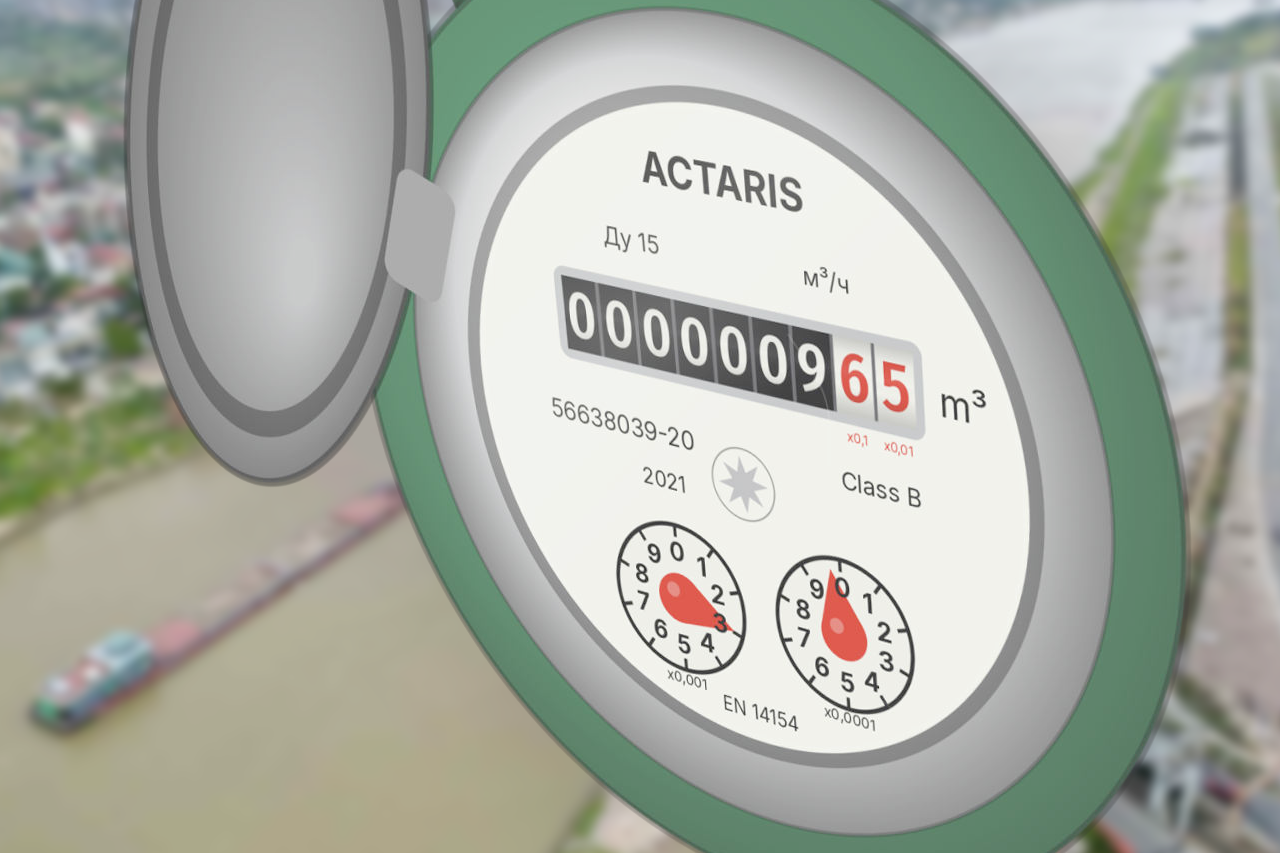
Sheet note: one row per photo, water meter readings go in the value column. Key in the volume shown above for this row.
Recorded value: 9.6529 m³
